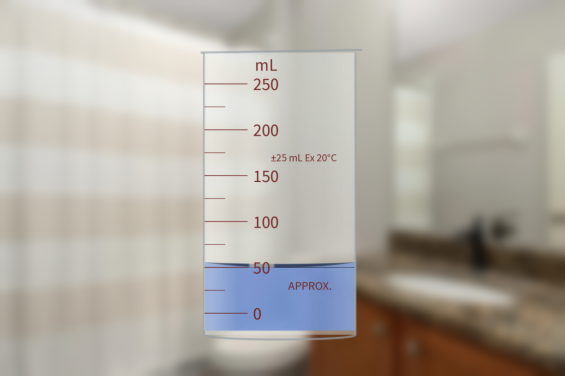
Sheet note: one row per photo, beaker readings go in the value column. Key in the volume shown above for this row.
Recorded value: 50 mL
